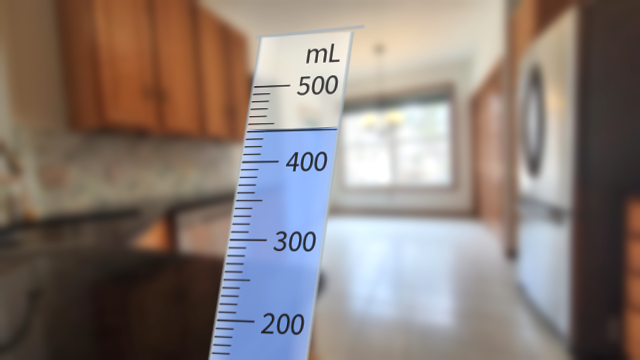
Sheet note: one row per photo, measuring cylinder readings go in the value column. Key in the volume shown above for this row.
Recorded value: 440 mL
